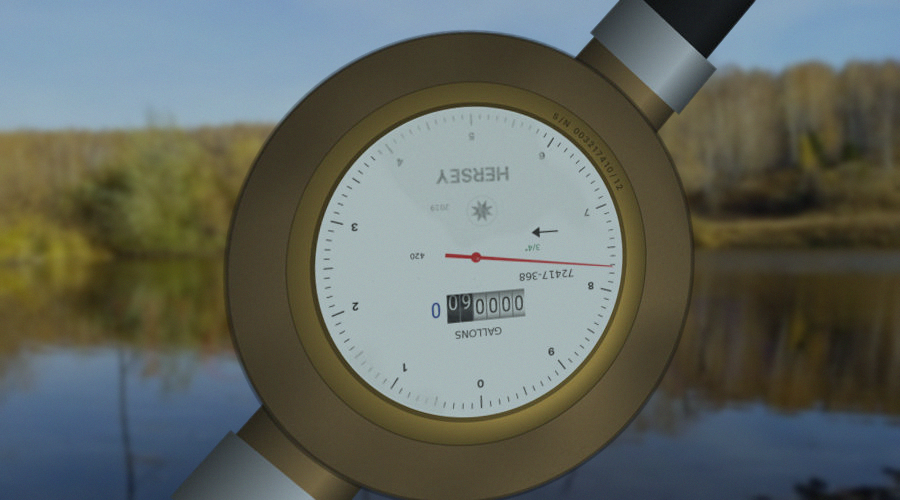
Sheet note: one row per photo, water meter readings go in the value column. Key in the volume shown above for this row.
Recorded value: 597.7 gal
